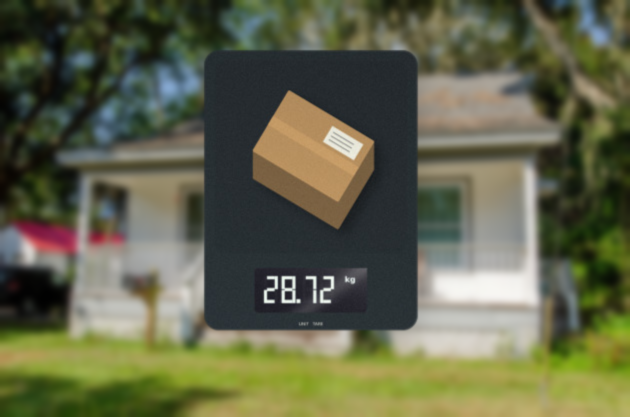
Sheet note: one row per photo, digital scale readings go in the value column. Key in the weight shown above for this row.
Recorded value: 28.72 kg
